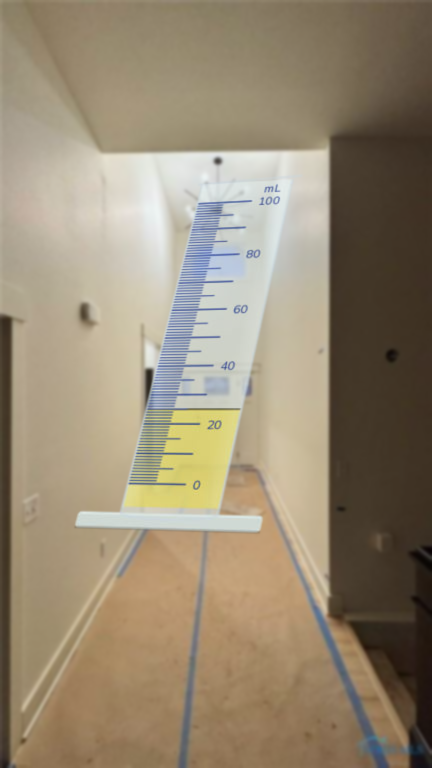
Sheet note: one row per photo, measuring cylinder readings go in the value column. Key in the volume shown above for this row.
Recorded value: 25 mL
